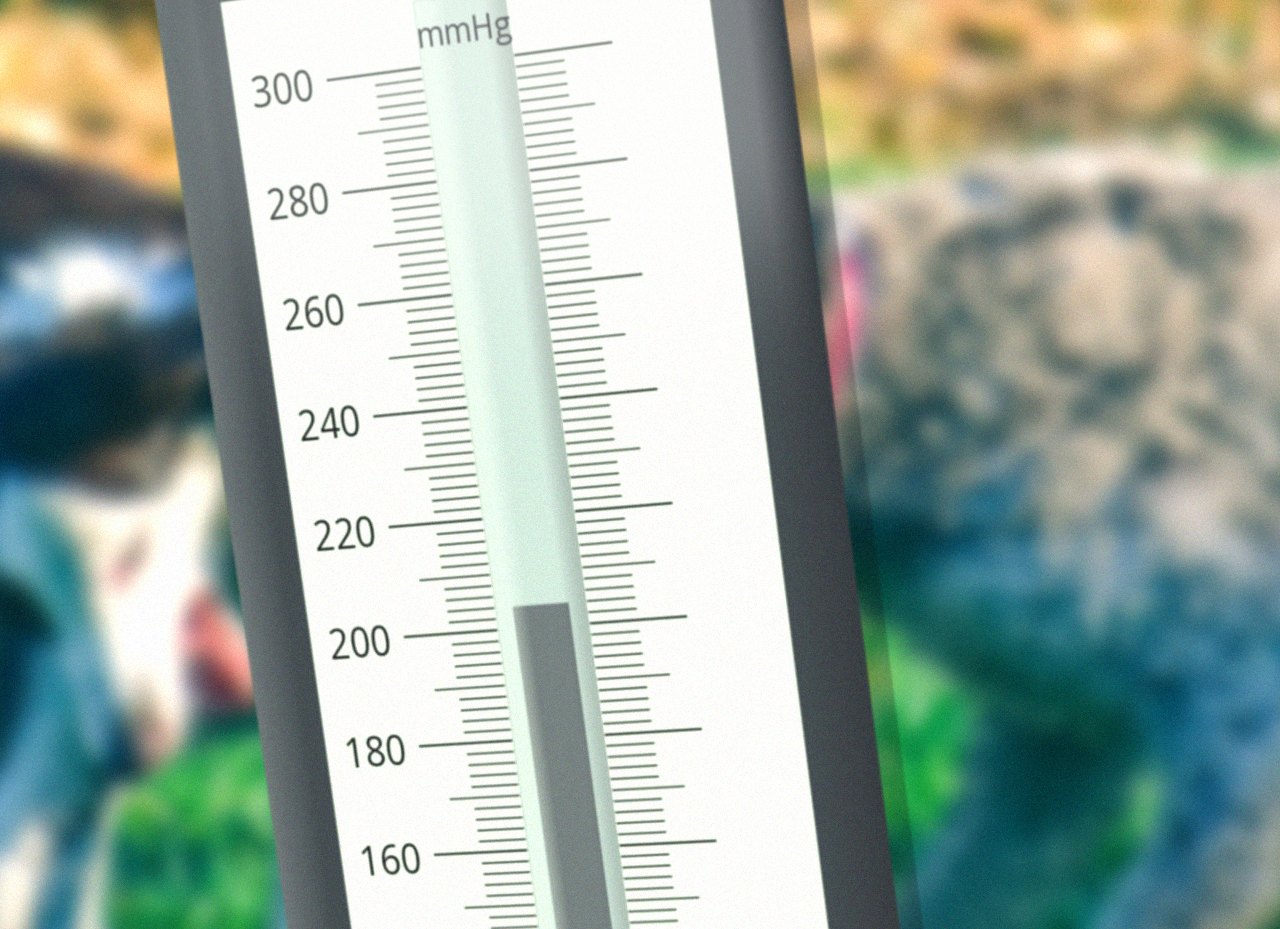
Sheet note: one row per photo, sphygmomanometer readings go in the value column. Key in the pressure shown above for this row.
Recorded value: 204 mmHg
